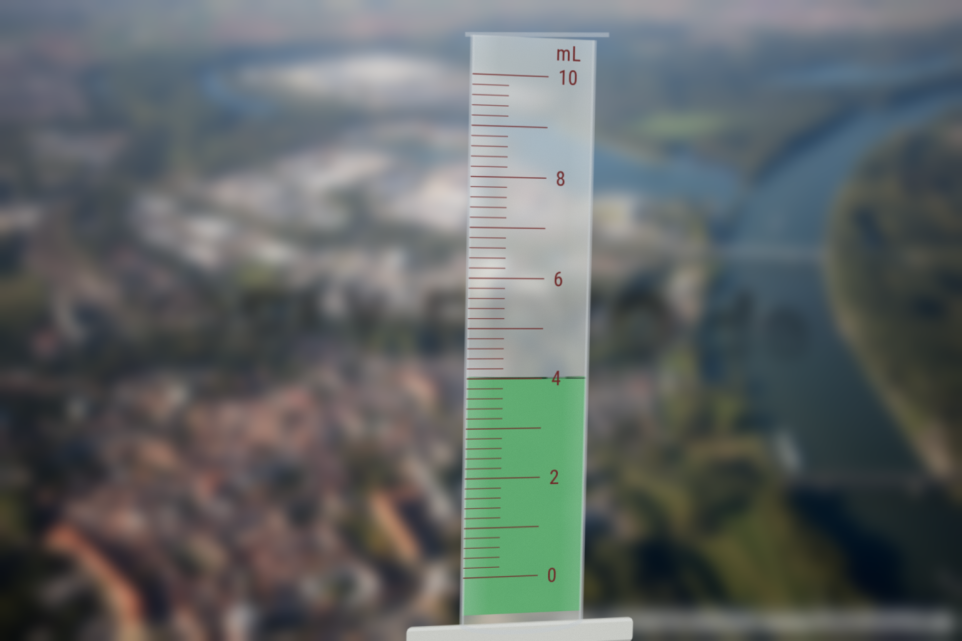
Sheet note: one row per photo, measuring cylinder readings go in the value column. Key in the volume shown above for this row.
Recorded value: 4 mL
